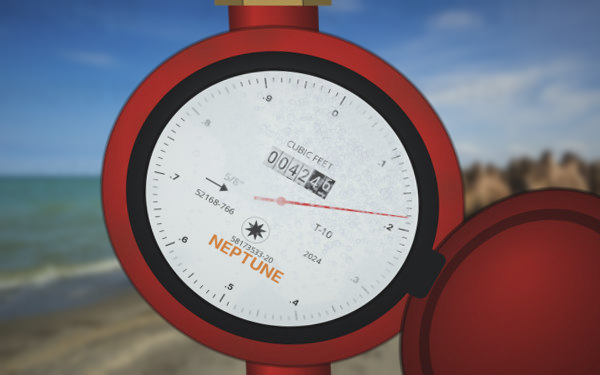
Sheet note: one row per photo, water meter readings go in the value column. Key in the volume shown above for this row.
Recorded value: 4246.18 ft³
